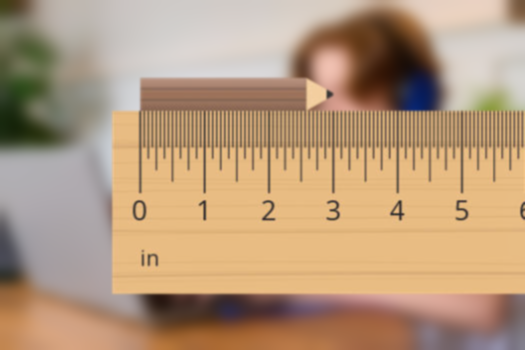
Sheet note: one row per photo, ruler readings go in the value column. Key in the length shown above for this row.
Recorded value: 3 in
